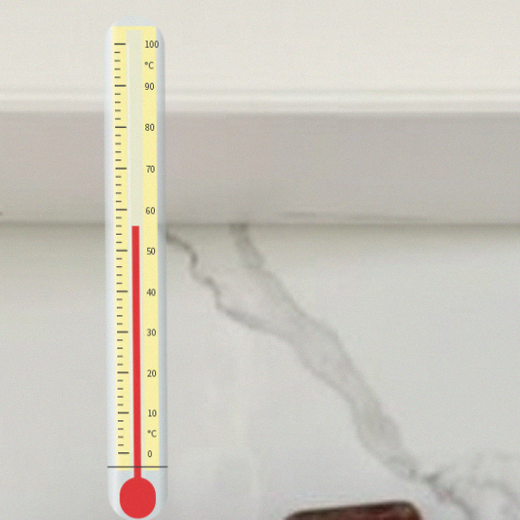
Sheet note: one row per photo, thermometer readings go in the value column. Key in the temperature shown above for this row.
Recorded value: 56 °C
